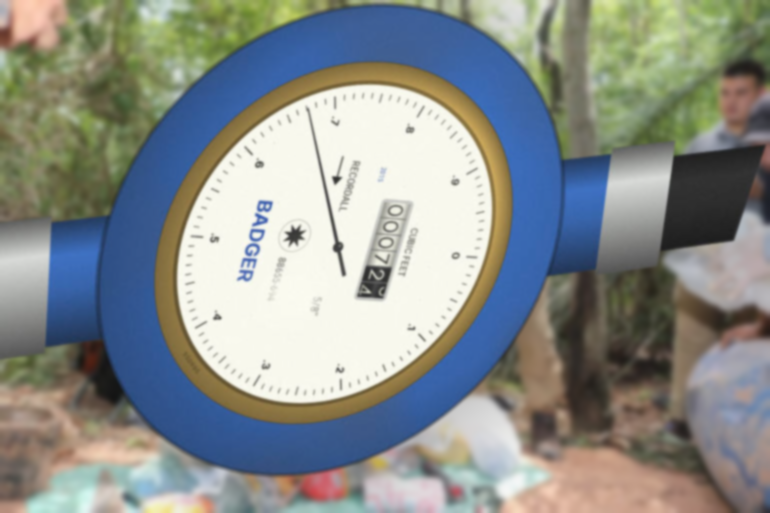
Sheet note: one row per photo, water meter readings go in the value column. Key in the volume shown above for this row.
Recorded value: 723.67 ft³
